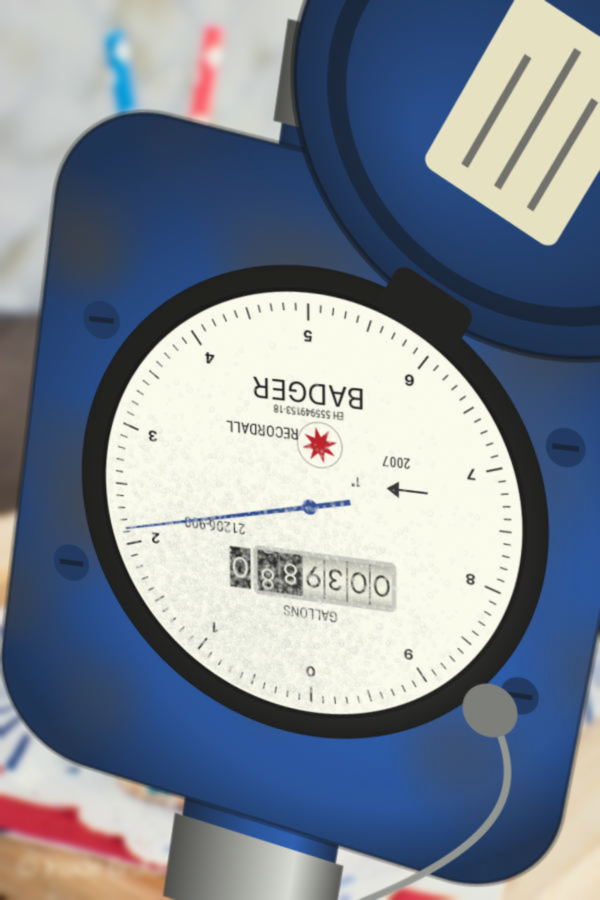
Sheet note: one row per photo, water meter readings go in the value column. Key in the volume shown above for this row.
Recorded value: 39882.1 gal
